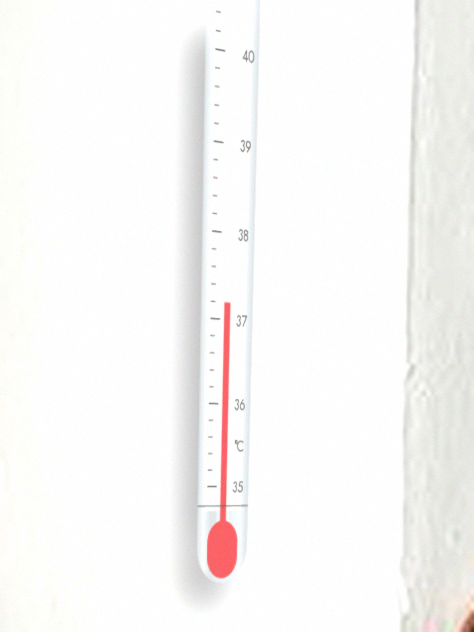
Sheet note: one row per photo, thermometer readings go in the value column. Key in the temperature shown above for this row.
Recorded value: 37.2 °C
